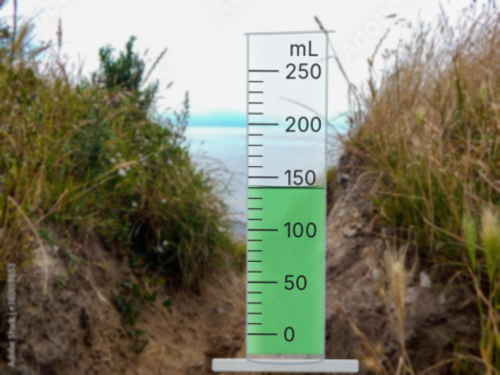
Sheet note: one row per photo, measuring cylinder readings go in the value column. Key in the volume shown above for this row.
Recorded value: 140 mL
